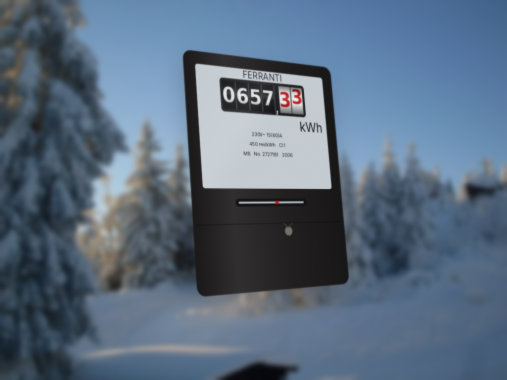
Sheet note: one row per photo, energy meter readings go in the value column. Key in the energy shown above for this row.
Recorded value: 657.33 kWh
